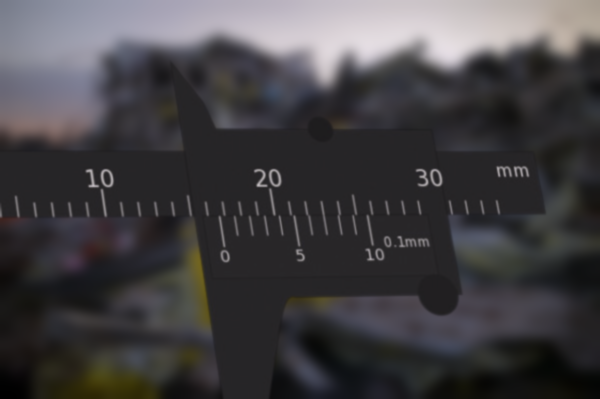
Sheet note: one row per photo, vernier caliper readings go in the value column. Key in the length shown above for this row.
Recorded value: 16.7 mm
